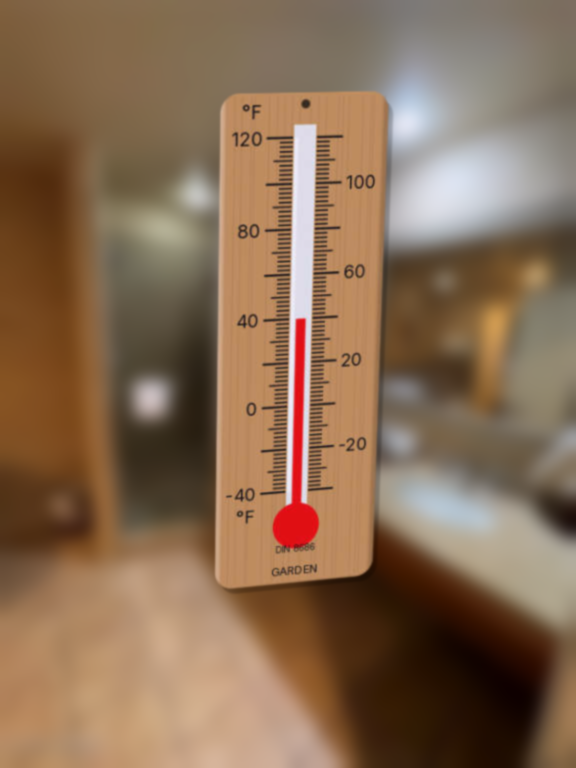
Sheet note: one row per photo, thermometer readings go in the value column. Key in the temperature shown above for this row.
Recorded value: 40 °F
